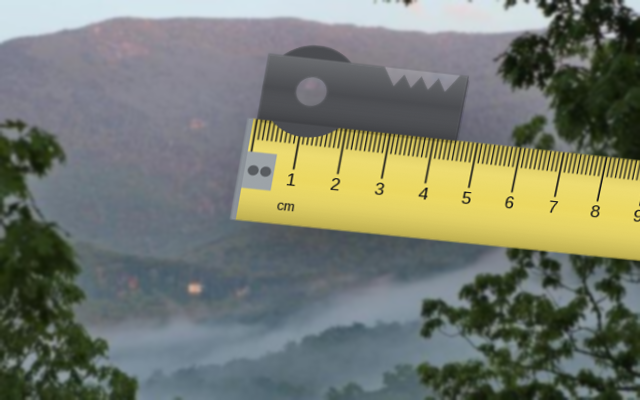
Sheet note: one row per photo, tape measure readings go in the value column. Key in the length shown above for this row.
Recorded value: 4.5 cm
